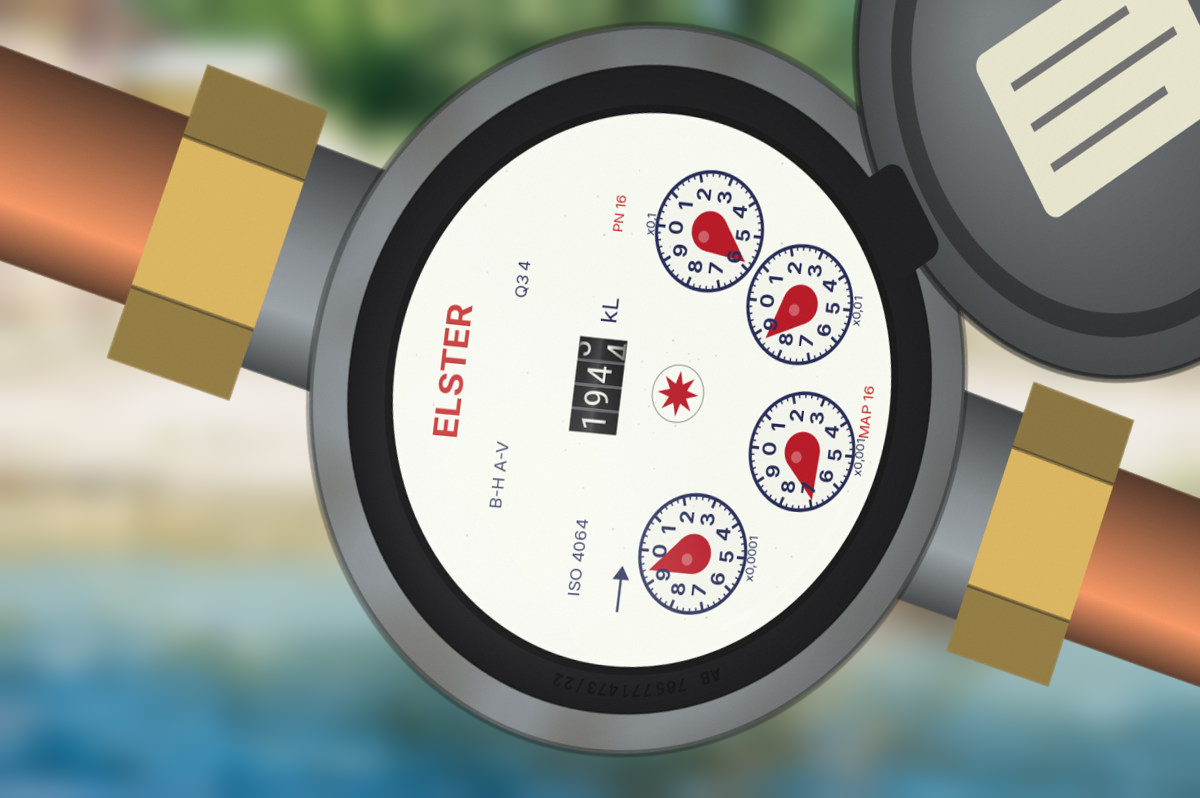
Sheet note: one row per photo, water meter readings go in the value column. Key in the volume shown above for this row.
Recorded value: 1943.5869 kL
